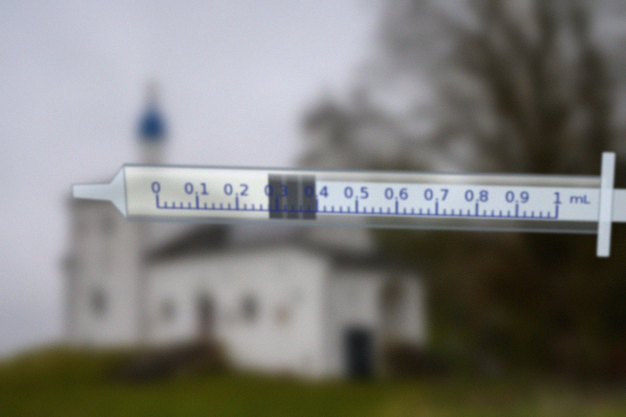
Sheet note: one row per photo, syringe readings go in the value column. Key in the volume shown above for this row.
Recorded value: 0.28 mL
